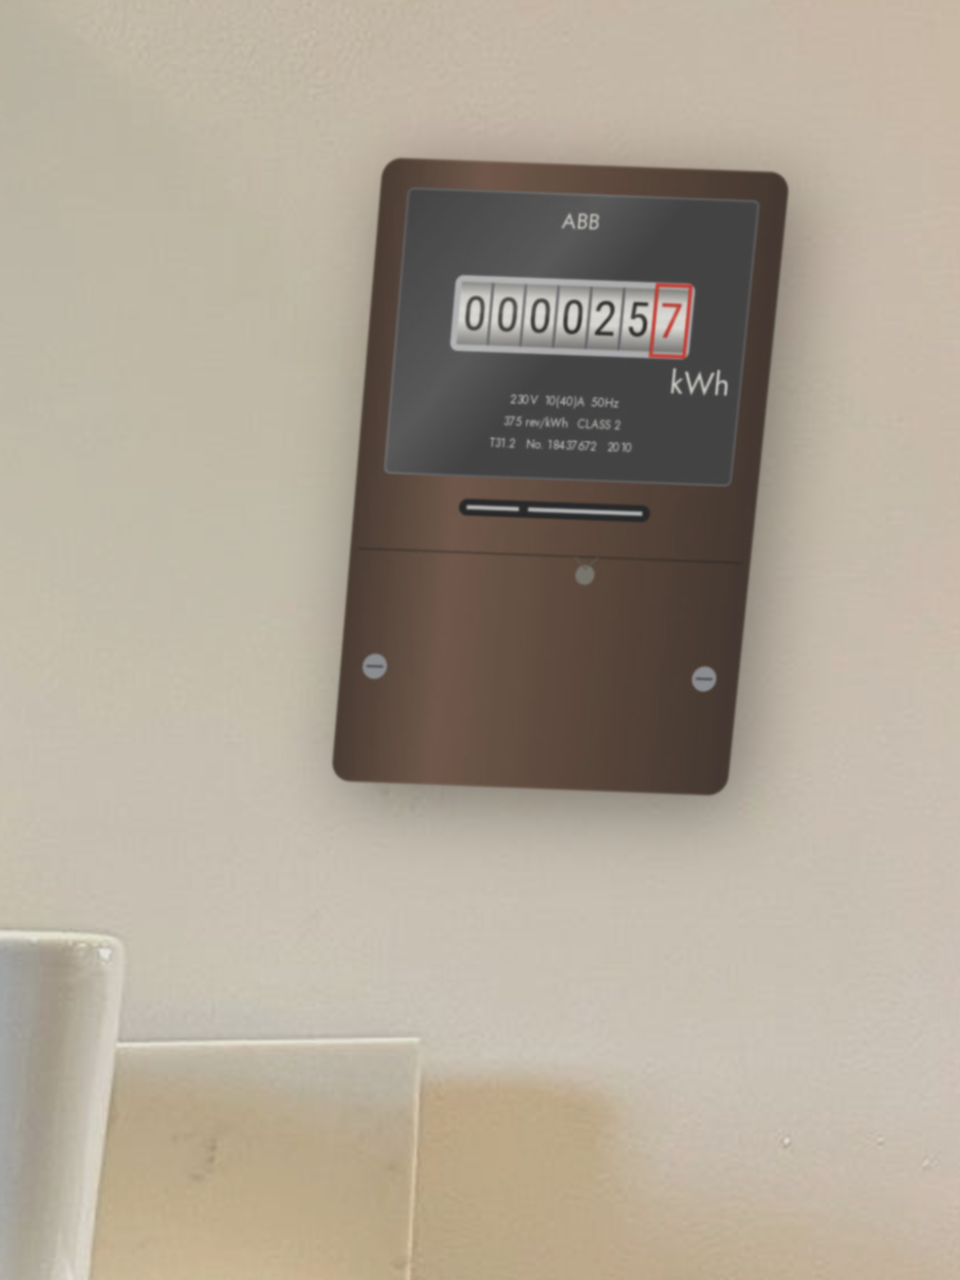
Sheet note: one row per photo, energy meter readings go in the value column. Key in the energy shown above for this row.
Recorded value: 25.7 kWh
